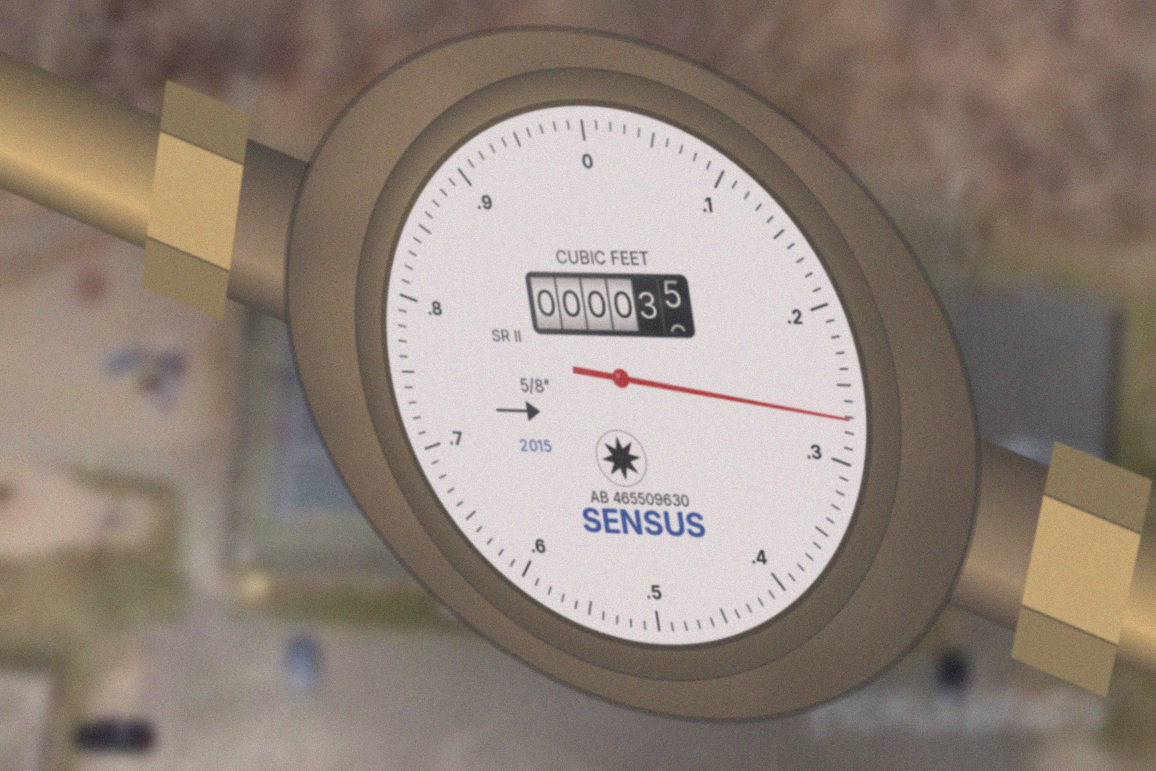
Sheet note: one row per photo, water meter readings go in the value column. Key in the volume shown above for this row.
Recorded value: 35.27 ft³
